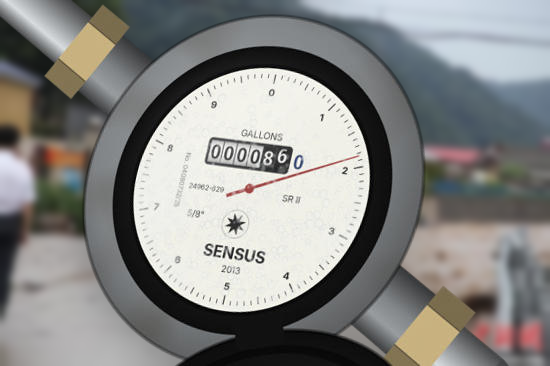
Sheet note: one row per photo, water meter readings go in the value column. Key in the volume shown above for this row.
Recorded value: 861.8 gal
